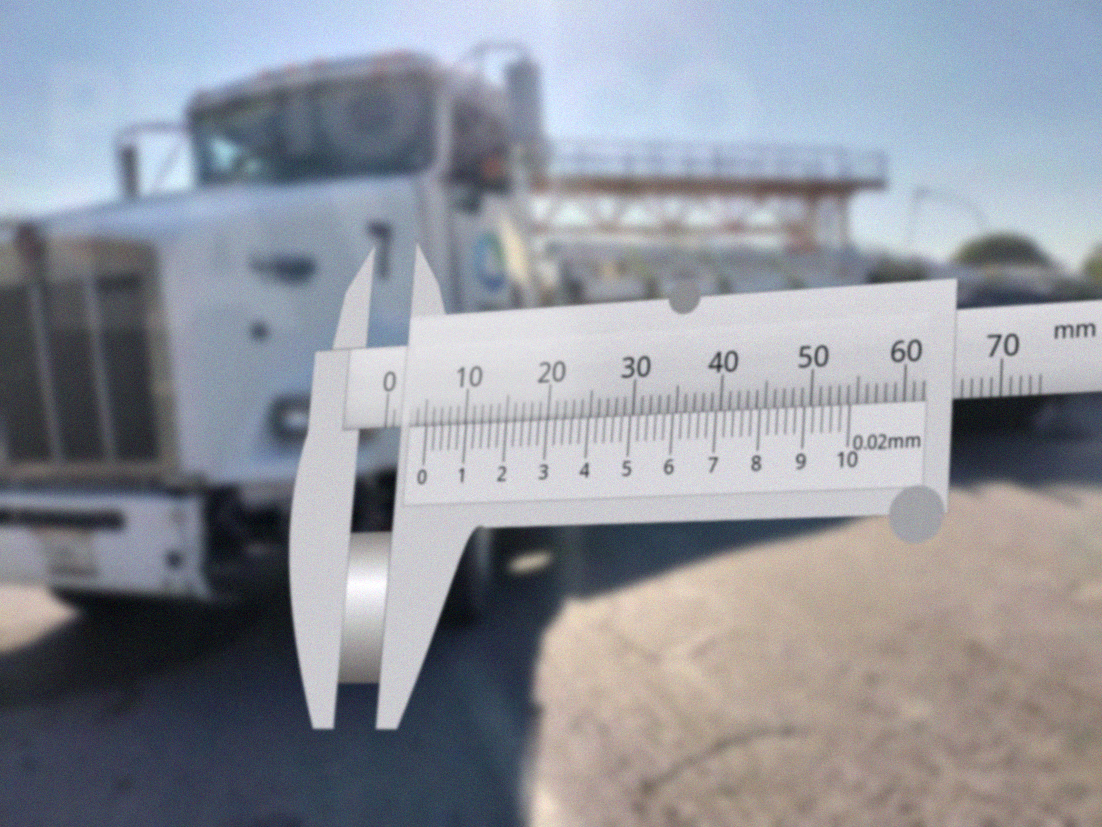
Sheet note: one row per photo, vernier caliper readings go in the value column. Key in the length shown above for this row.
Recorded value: 5.2 mm
